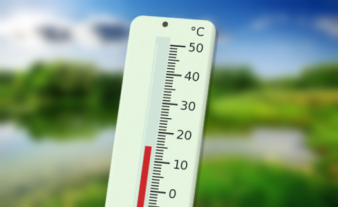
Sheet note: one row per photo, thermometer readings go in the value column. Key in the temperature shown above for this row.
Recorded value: 15 °C
